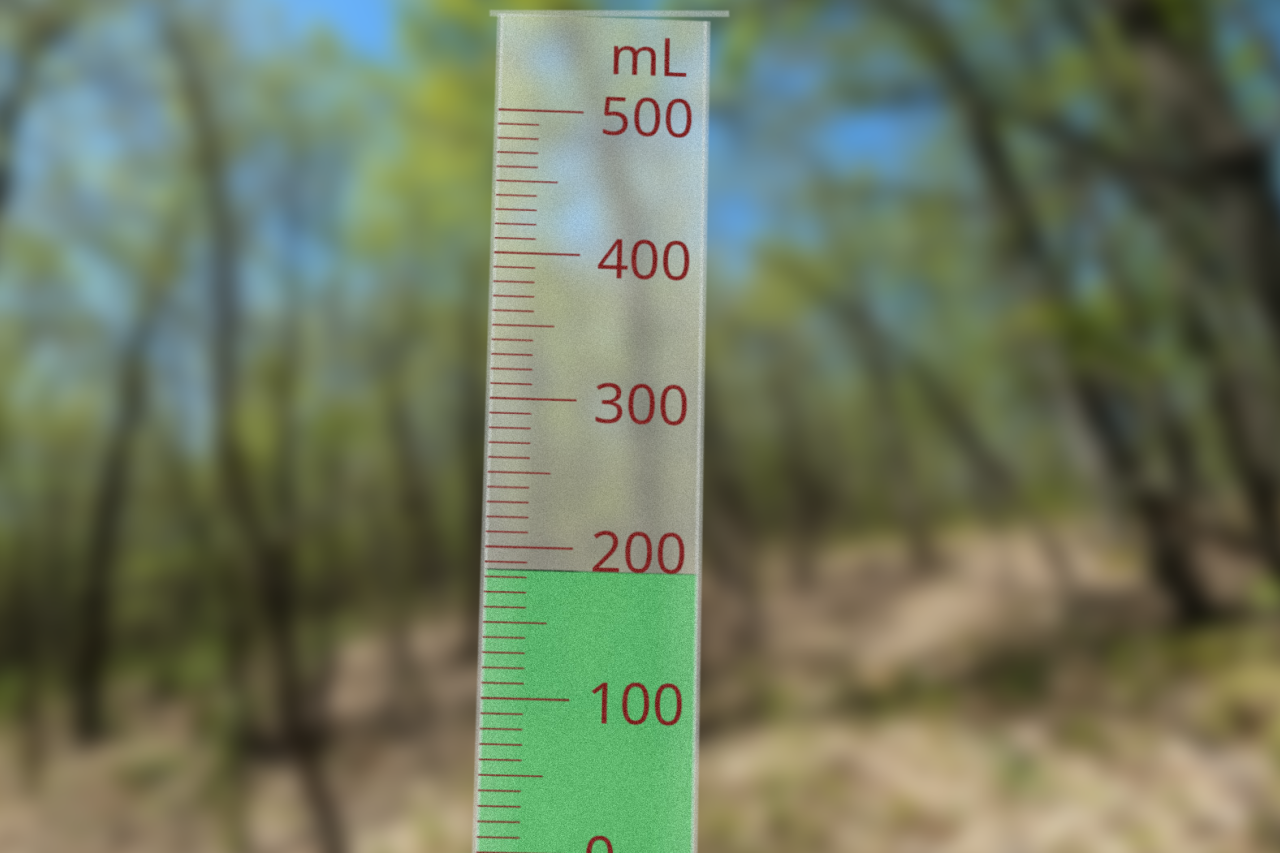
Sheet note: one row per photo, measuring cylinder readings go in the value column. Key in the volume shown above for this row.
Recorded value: 185 mL
